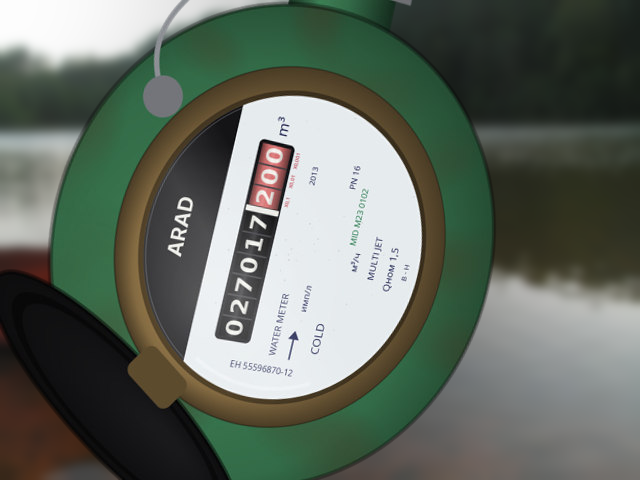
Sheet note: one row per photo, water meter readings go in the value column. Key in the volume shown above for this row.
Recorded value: 27017.200 m³
